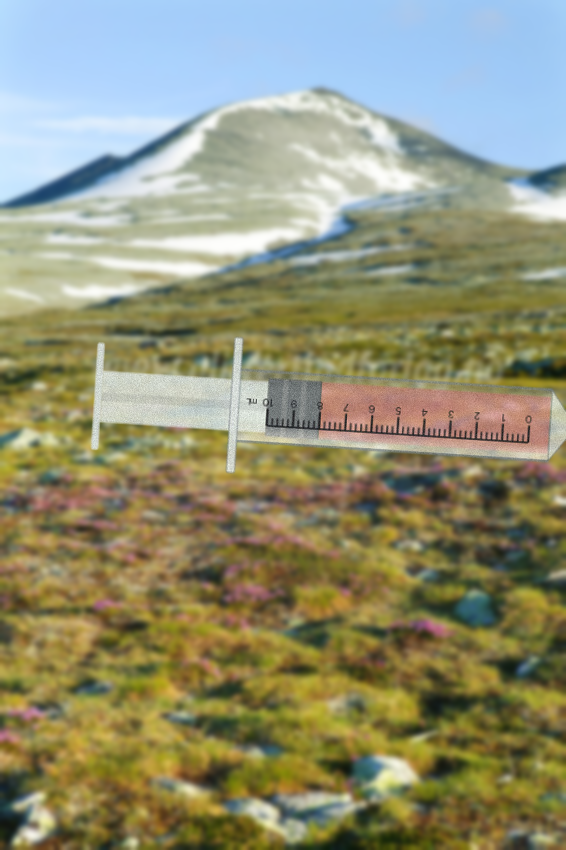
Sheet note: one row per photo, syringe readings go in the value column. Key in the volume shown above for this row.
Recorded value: 8 mL
